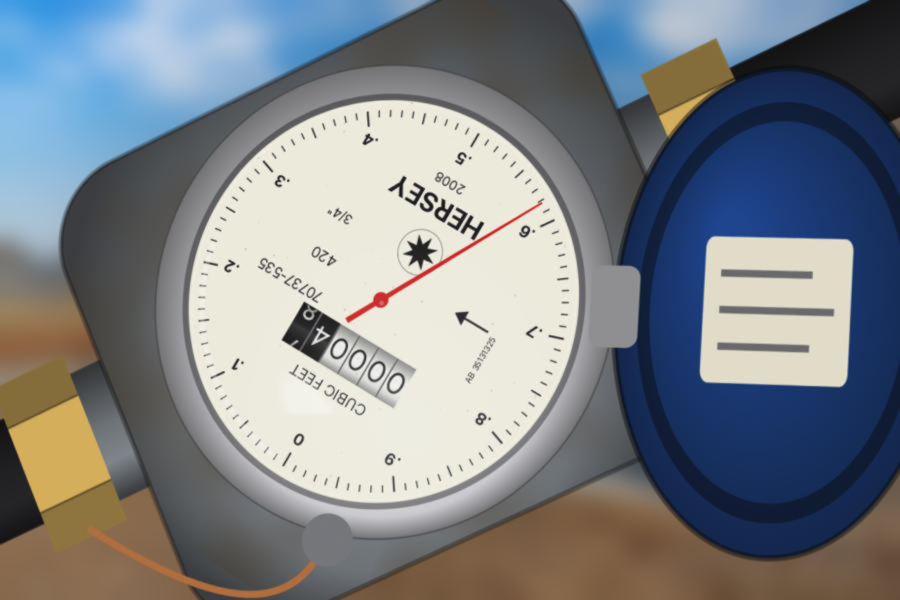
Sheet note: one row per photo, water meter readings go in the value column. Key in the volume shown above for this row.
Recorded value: 47.58 ft³
